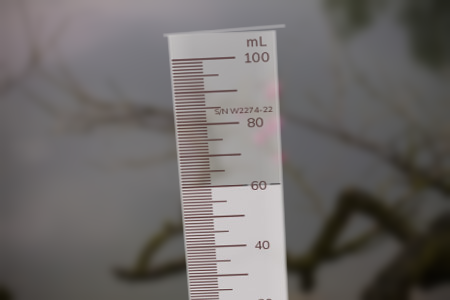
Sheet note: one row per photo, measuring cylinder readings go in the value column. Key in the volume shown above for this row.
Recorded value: 60 mL
